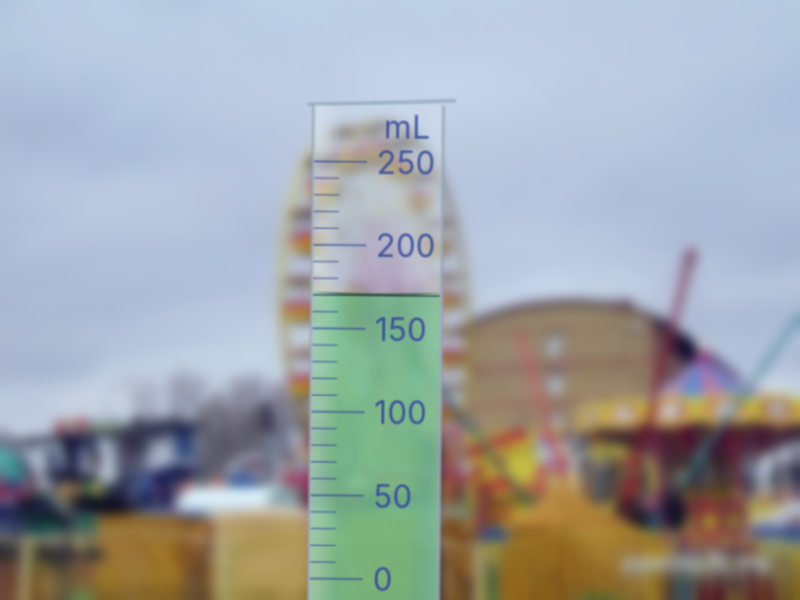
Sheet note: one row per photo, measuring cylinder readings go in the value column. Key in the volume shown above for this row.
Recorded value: 170 mL
